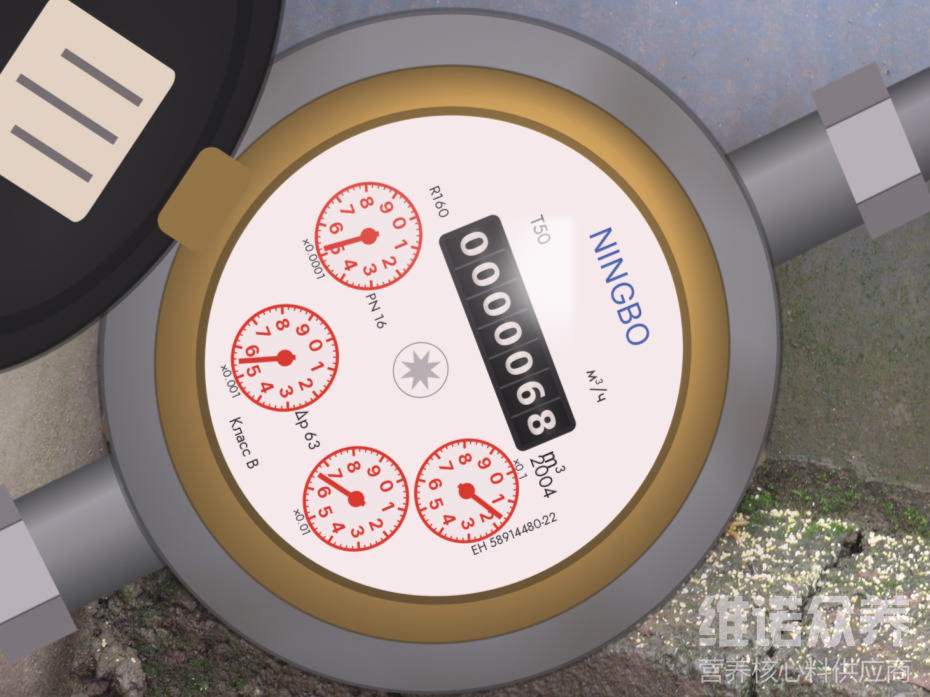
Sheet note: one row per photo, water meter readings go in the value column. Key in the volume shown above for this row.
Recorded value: 68.1655 m³
